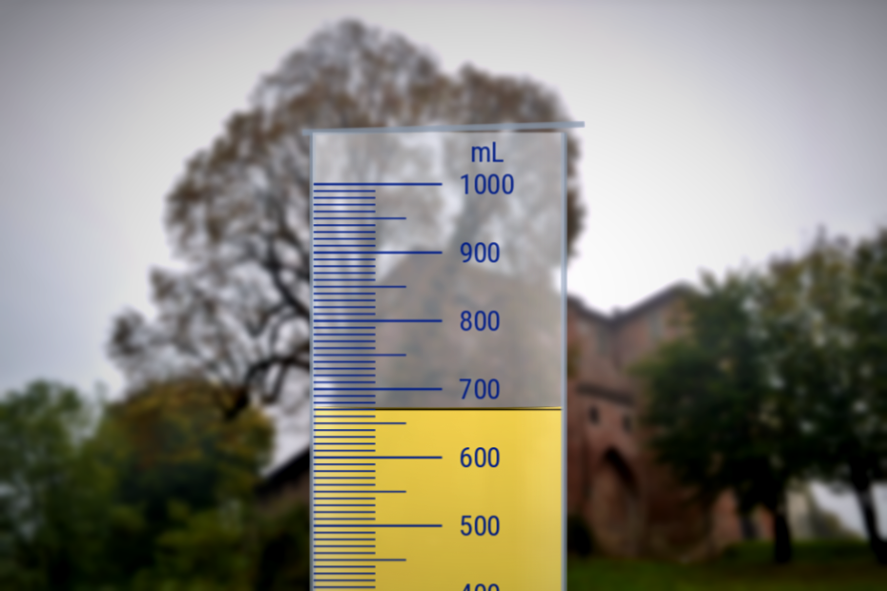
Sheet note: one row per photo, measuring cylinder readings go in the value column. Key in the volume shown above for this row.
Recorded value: 670 mL
